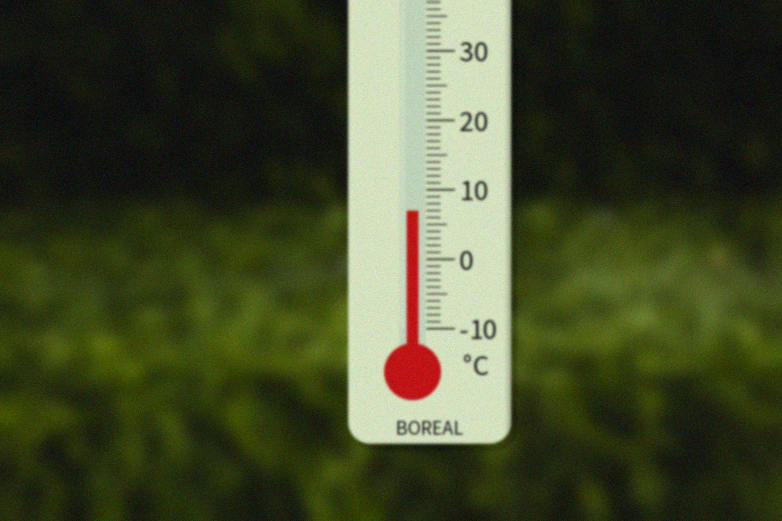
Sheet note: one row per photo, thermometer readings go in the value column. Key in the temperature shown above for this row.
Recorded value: 7 °C
